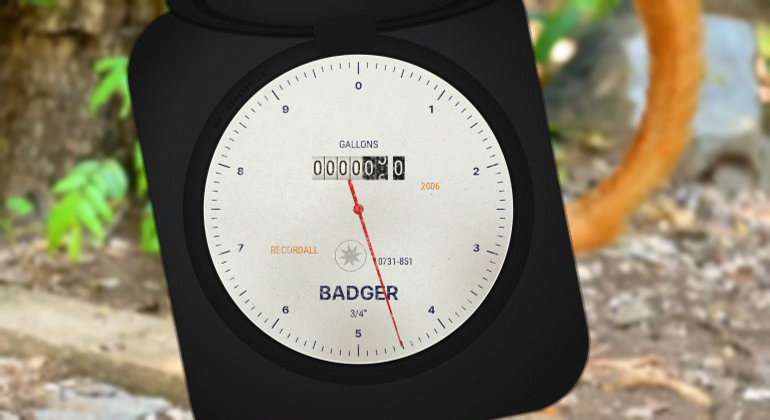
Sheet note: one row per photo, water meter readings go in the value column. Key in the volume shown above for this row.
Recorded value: 54.5 gal
